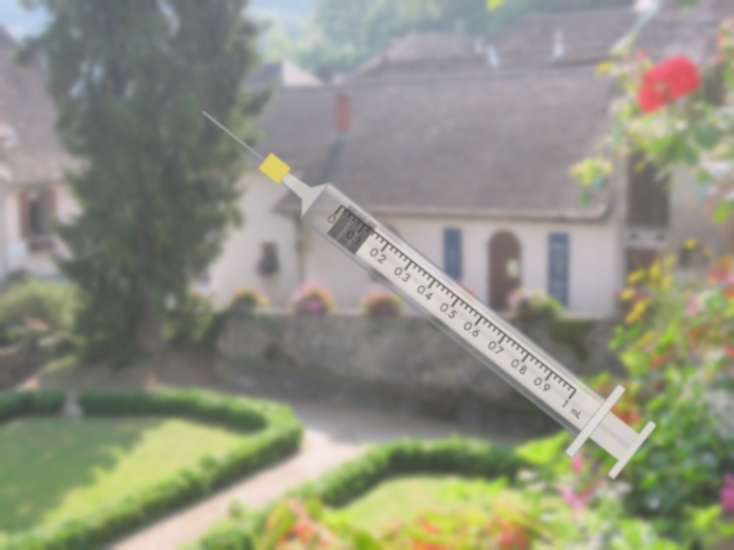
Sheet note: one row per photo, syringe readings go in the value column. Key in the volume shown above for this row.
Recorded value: 0.02 mL
